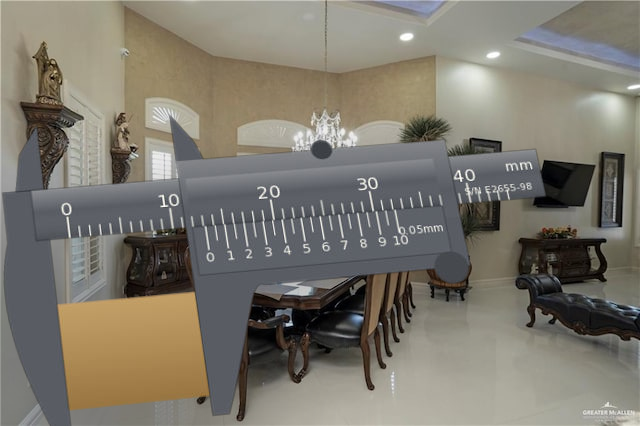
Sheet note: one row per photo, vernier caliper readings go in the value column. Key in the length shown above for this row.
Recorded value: 13.2 mm
